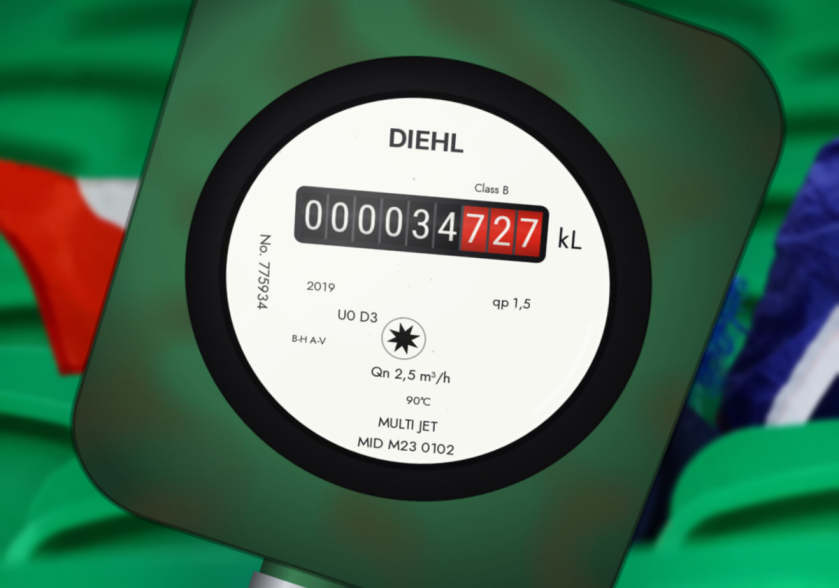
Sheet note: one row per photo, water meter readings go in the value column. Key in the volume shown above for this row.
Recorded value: 34.727 kL
